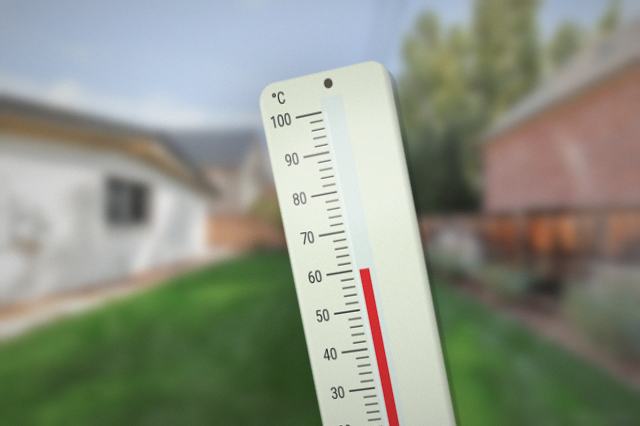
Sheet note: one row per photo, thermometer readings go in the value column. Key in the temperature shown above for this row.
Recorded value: 60 °C
